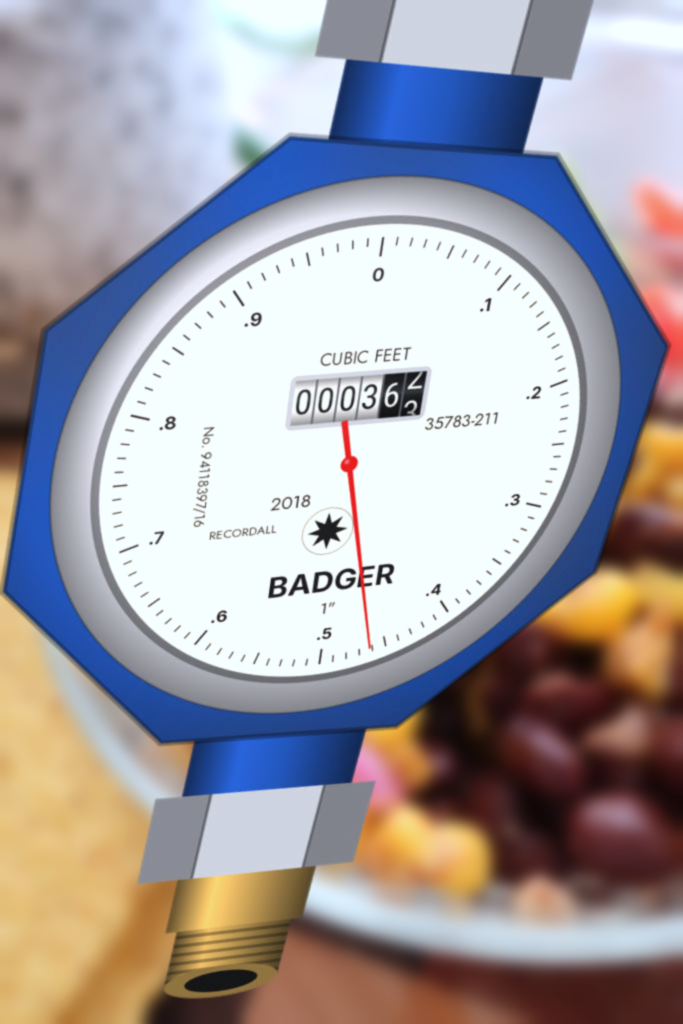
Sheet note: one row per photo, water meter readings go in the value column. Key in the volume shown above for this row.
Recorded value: 362.46 ft³
